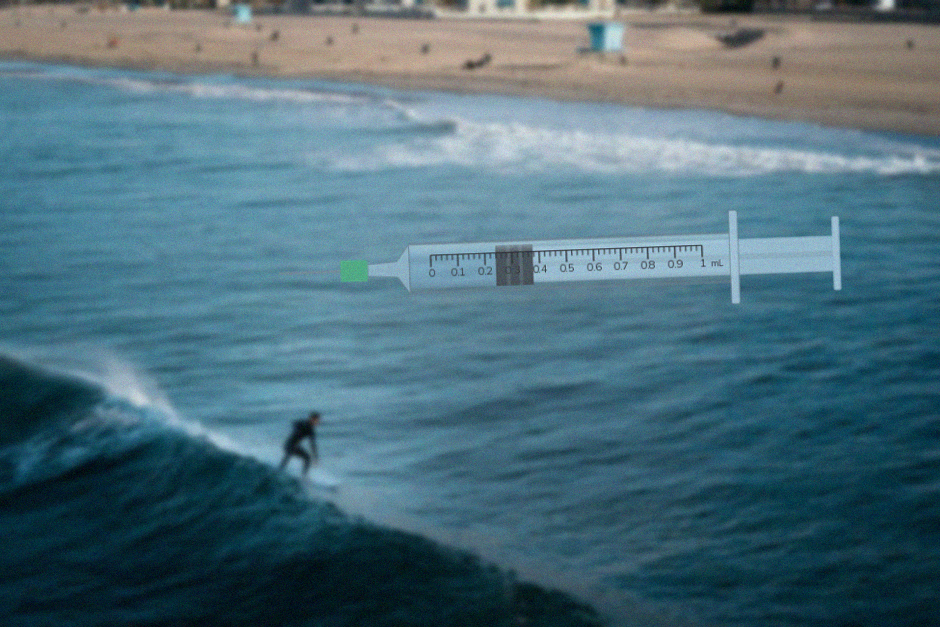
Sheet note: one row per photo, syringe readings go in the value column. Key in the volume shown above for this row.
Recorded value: 0.24 mL
